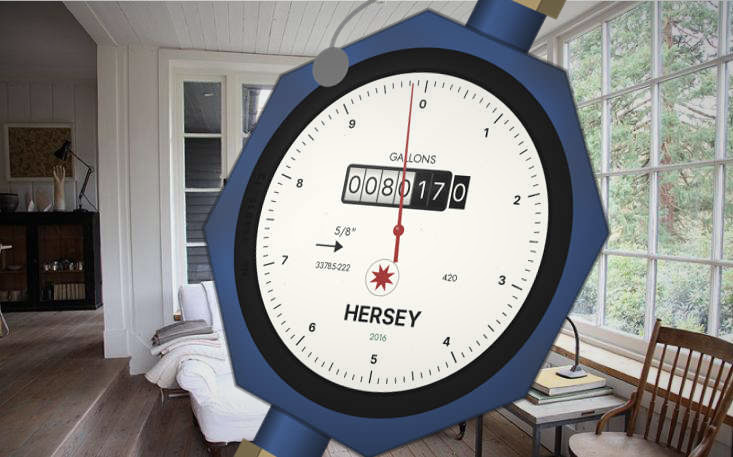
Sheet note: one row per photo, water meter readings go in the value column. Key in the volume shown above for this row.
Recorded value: 80169.8 gal
